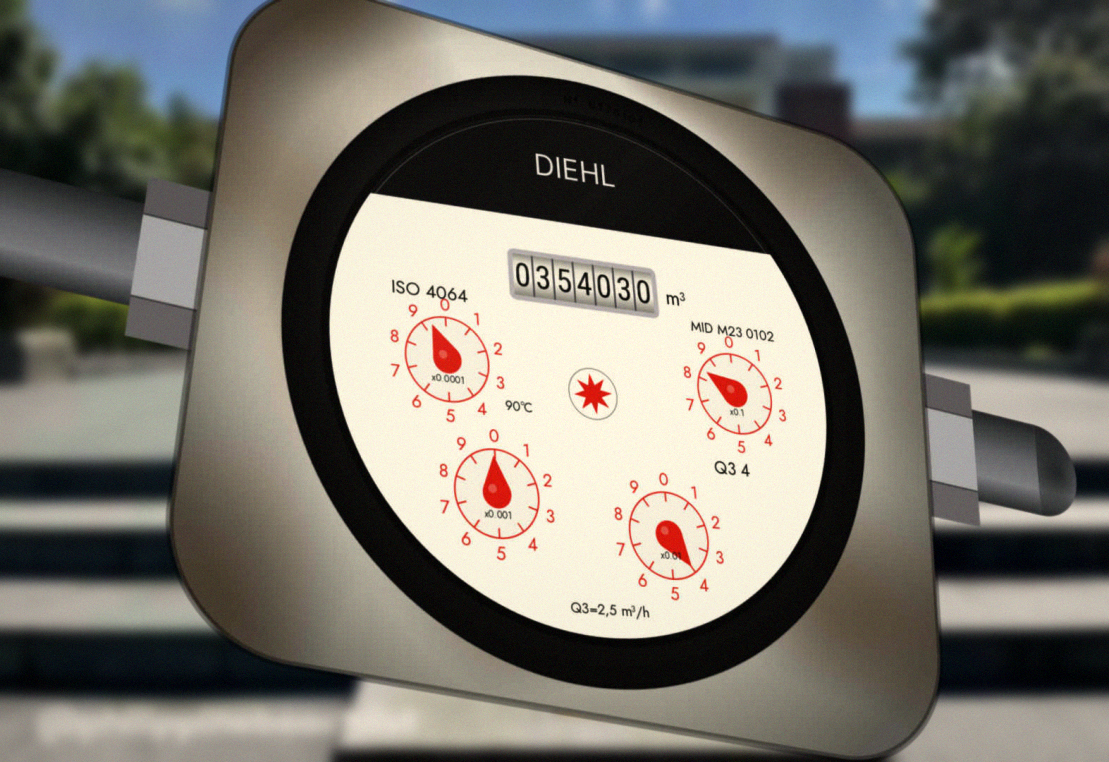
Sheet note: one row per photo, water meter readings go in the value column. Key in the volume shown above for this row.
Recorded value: 354030.8399 m³
